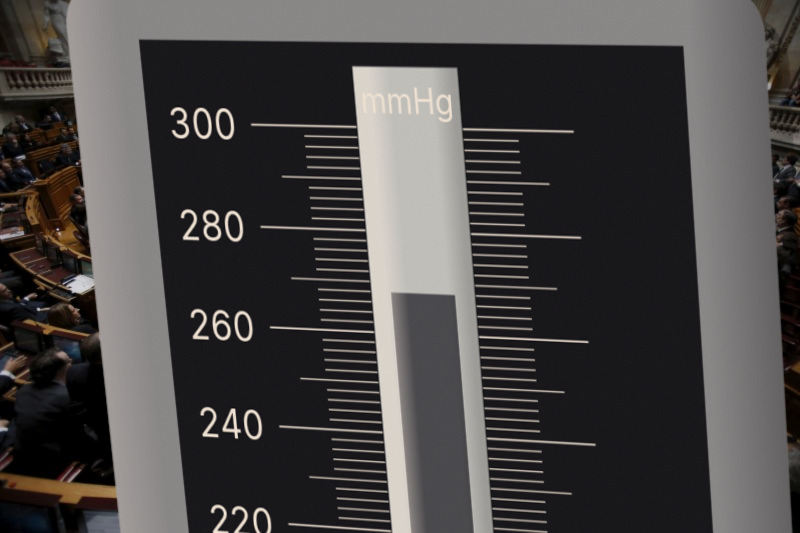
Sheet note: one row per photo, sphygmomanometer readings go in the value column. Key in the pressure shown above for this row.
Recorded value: 268 mmHg
